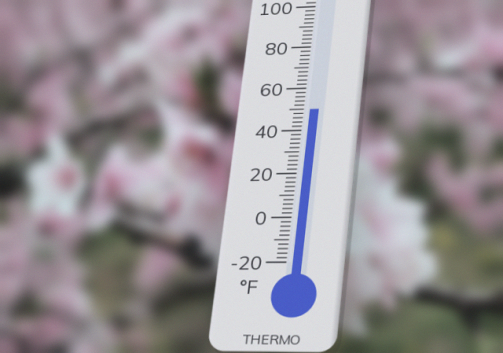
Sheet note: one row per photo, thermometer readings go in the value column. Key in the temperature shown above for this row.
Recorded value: 50 °F
